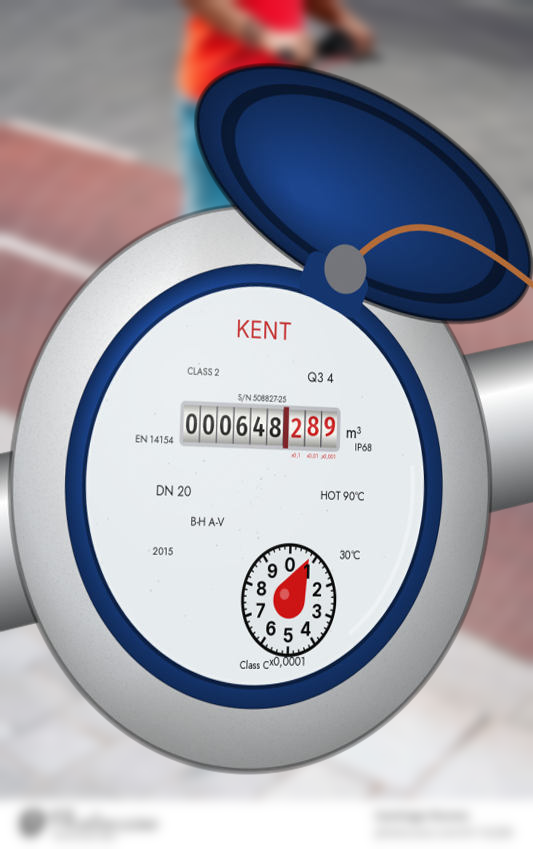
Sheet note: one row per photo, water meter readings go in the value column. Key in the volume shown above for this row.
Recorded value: 648.2890 m³
